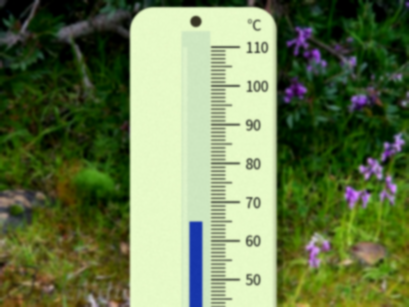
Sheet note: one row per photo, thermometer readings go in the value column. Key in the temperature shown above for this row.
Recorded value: 65 °C
